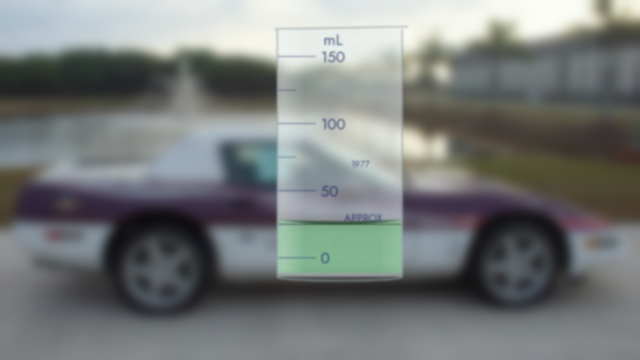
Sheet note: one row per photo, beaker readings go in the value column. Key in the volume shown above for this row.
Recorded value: 25 mL
